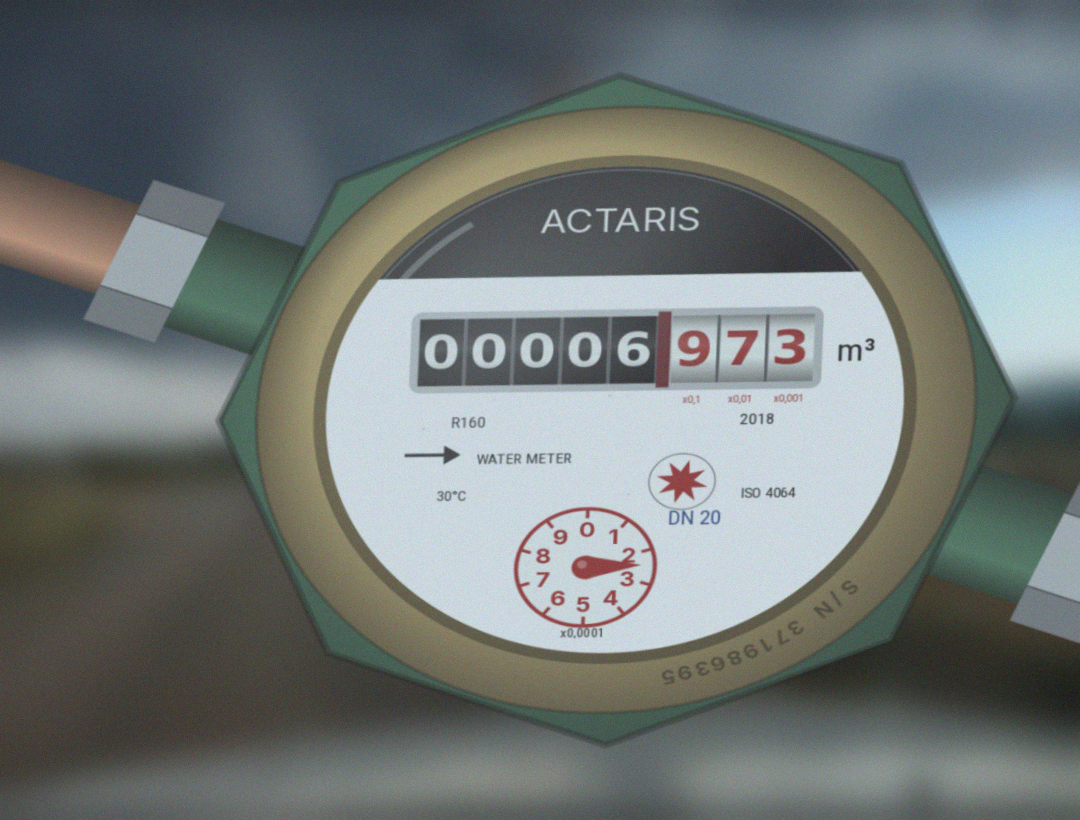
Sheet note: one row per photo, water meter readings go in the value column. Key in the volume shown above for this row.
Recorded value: 6.9732 m³
